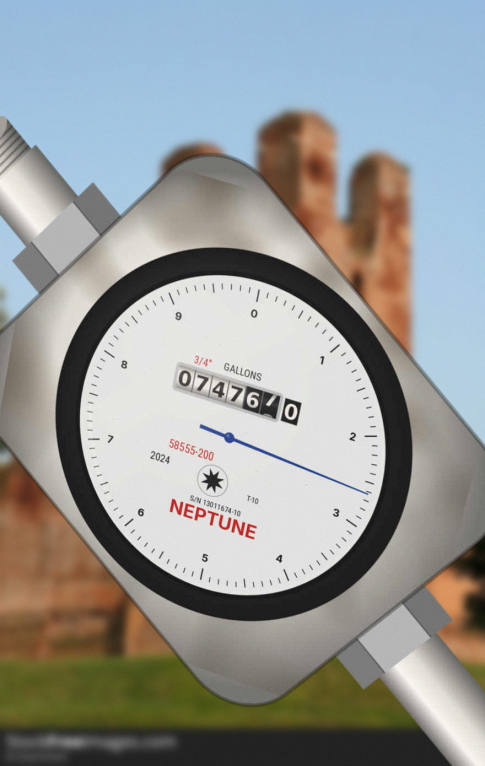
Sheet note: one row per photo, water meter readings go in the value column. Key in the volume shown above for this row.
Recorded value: 747672.6 gal
